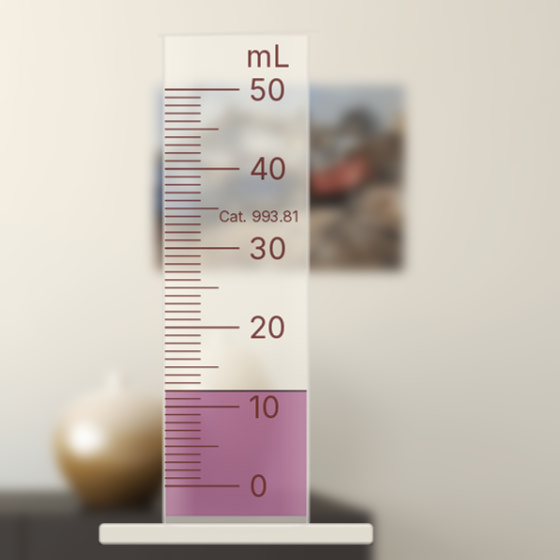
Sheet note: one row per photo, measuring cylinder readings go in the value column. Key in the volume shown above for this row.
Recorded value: 12 mL
